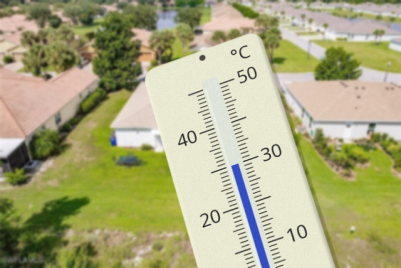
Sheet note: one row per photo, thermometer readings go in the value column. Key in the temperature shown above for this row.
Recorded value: 30 °C
